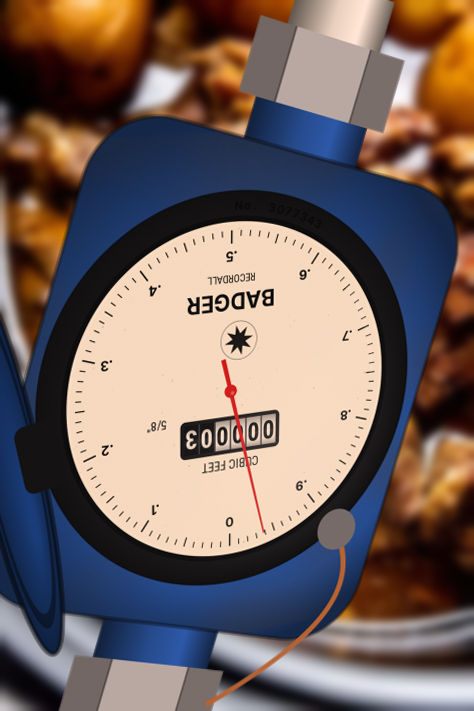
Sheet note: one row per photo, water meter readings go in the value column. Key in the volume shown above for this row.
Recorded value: 2.96 ft³
